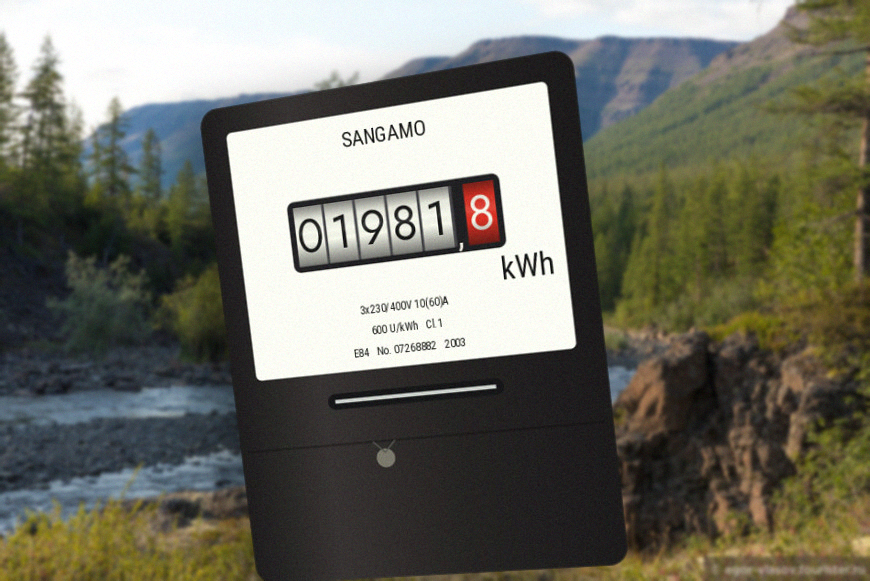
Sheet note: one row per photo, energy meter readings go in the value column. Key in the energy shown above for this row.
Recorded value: 1981.8 kWh
